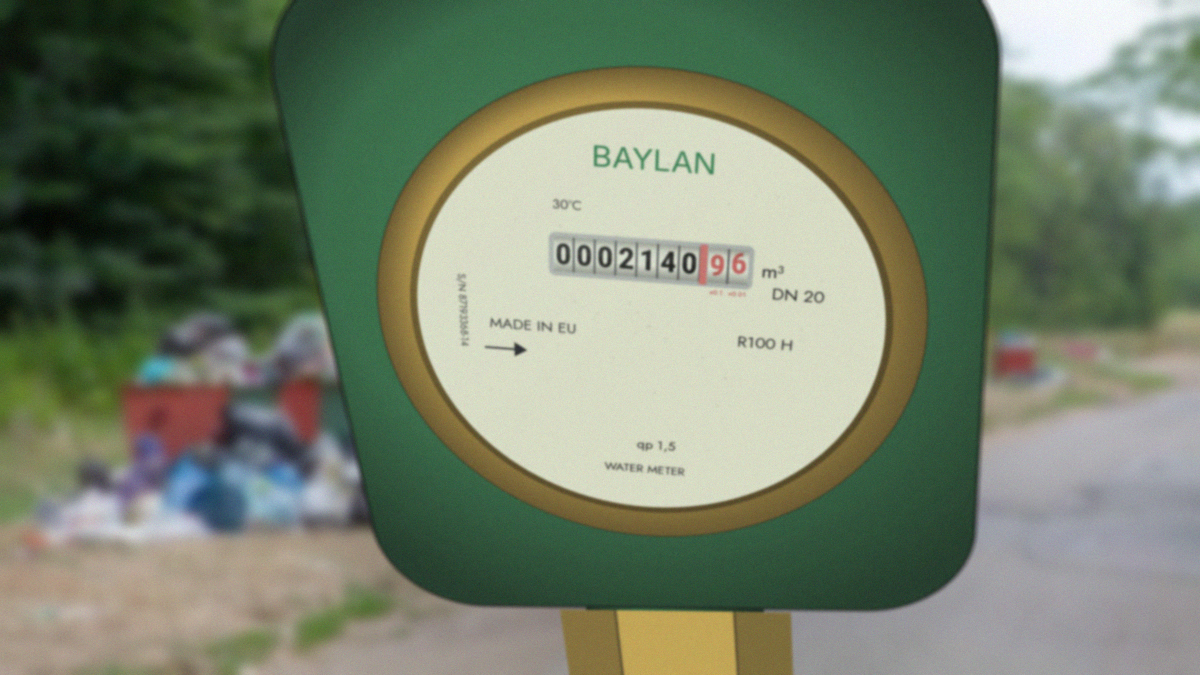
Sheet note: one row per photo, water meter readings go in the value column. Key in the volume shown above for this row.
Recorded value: 2140.96 m³
